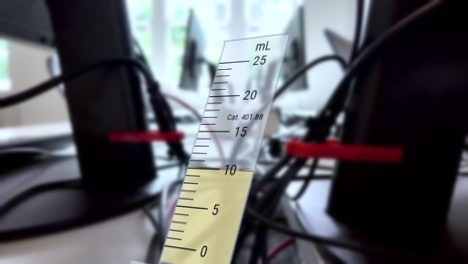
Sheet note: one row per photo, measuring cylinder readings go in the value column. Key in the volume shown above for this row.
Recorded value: 10 mL
